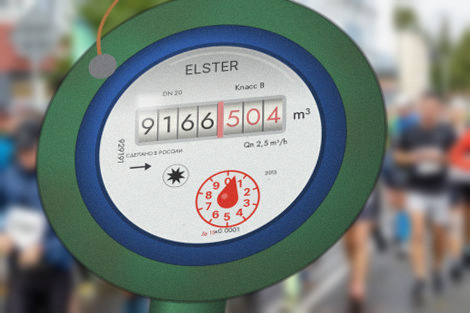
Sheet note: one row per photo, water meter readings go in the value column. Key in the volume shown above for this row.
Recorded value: 9166.5040 m³
